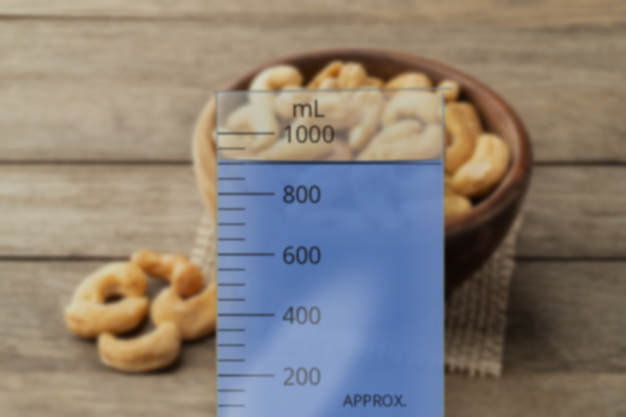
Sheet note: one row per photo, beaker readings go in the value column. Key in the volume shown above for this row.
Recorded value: 900 mL
